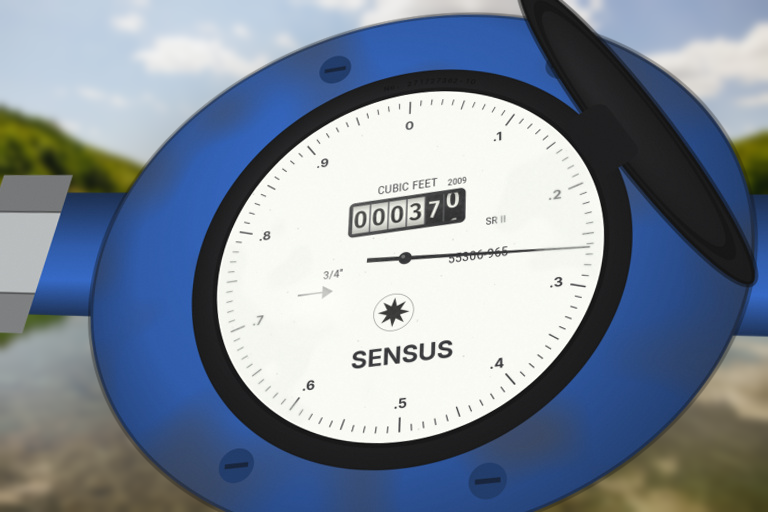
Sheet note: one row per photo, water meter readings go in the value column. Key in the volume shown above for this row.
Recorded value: 370.26 ft³
